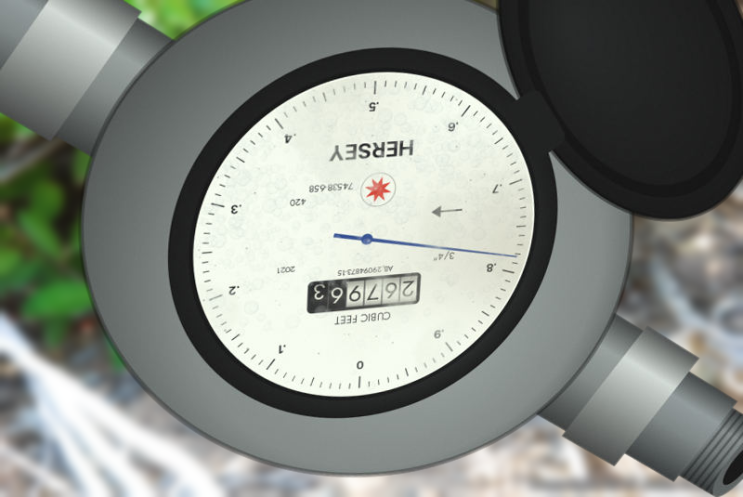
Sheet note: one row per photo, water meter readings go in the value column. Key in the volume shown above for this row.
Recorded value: 267962.78 ft³
